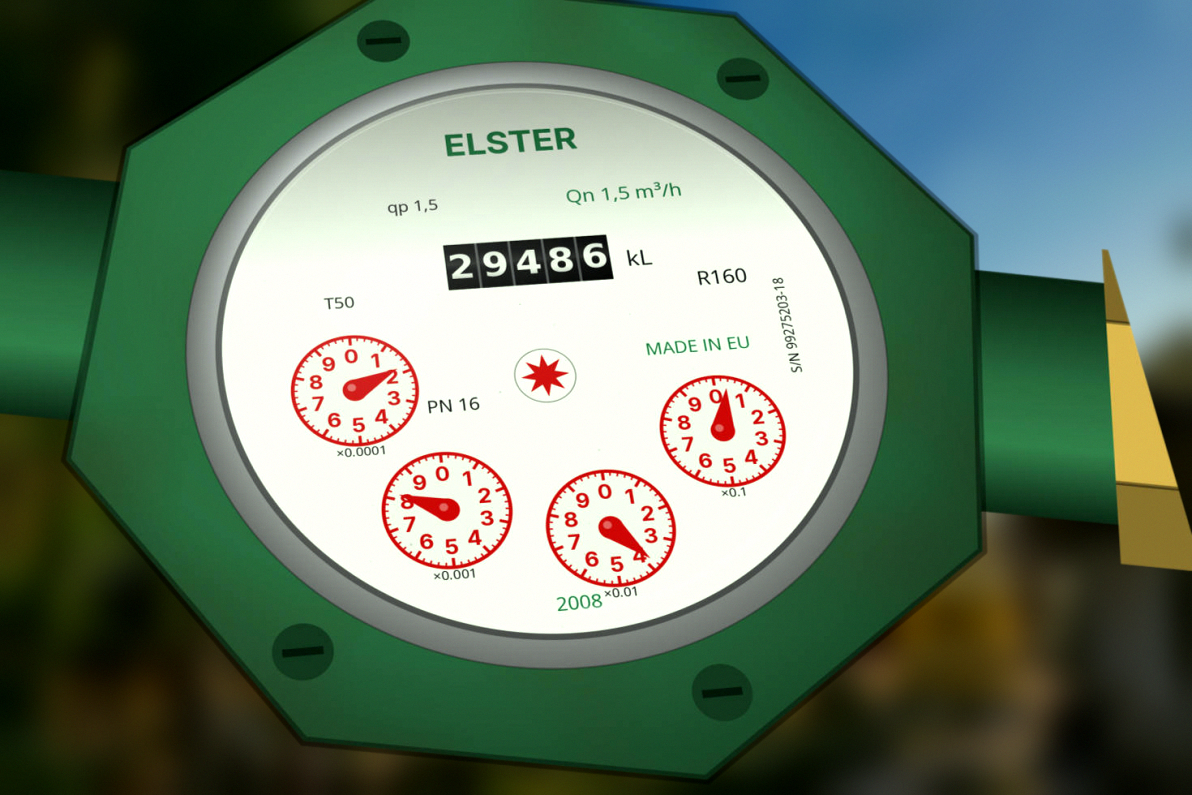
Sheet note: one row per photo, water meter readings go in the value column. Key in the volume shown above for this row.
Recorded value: 29486.0381 kL
